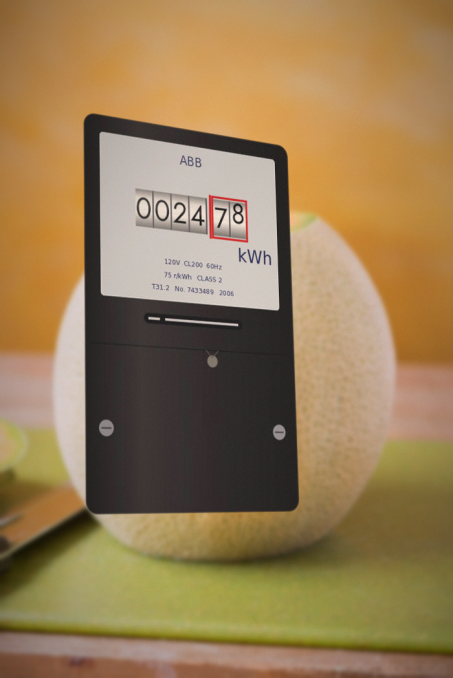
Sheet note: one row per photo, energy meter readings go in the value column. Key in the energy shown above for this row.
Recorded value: 24.78 kWh
